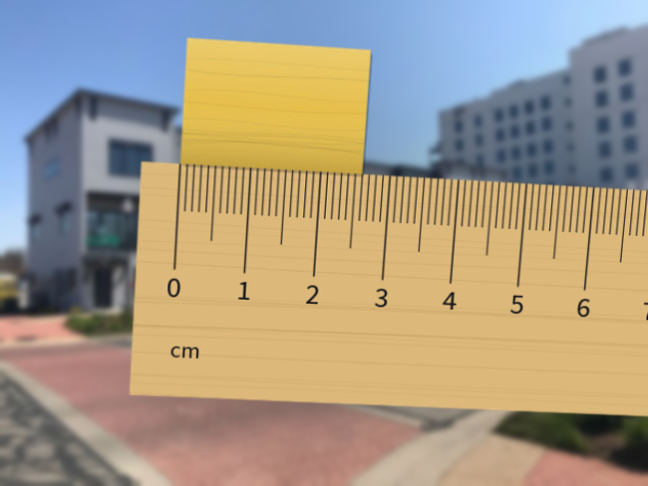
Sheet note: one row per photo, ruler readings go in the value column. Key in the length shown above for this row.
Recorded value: 2.6 cm
